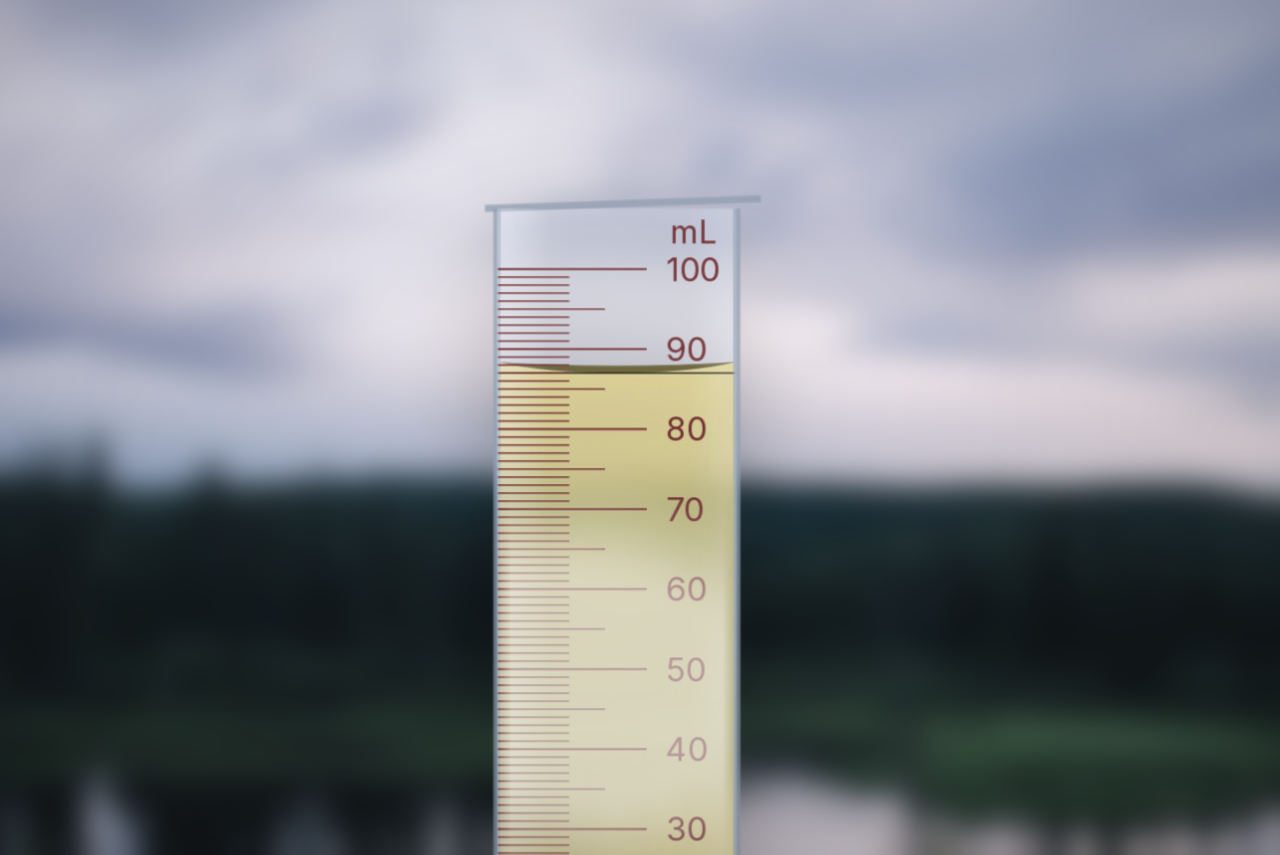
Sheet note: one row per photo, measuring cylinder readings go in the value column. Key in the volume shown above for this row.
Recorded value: 87 mL
